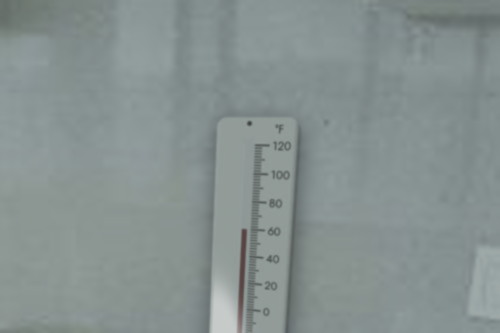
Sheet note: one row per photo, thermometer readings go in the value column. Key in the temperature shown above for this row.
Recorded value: 60 °F
